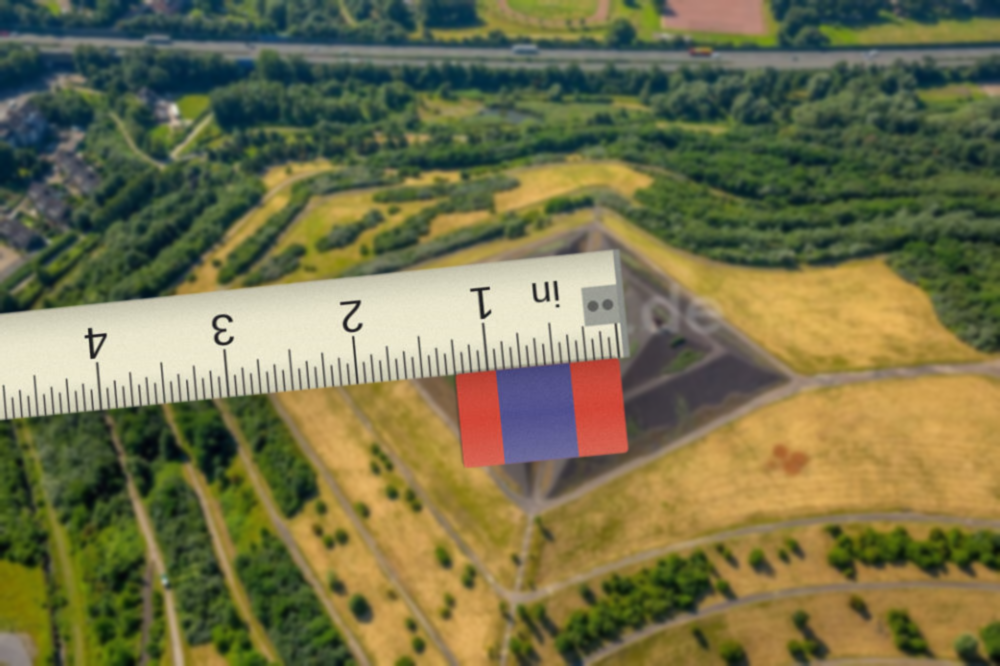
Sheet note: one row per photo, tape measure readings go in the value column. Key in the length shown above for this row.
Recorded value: 1.25 in
